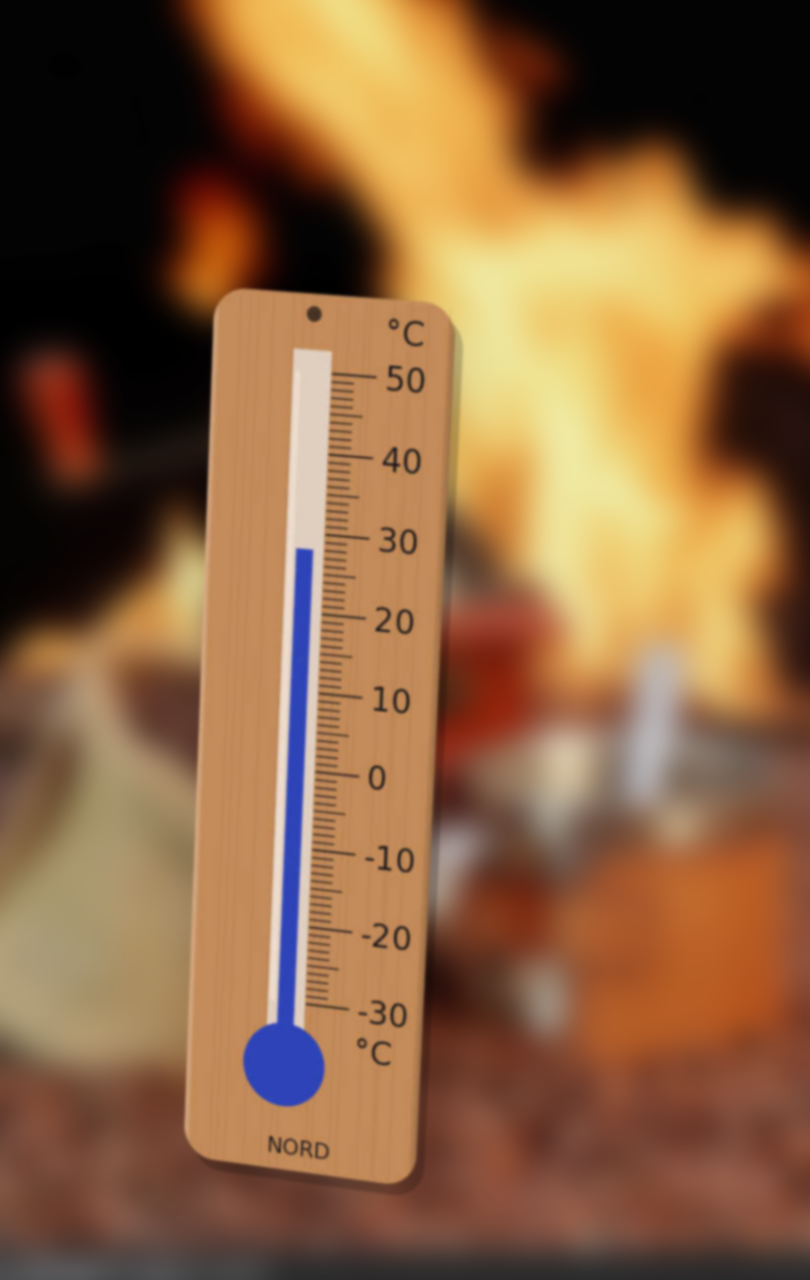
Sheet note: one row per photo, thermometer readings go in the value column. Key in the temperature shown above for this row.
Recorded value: 28 °C
